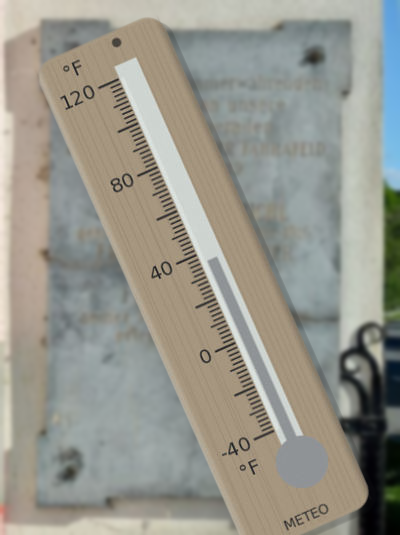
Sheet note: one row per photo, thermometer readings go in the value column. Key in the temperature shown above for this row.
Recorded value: 36 °F
